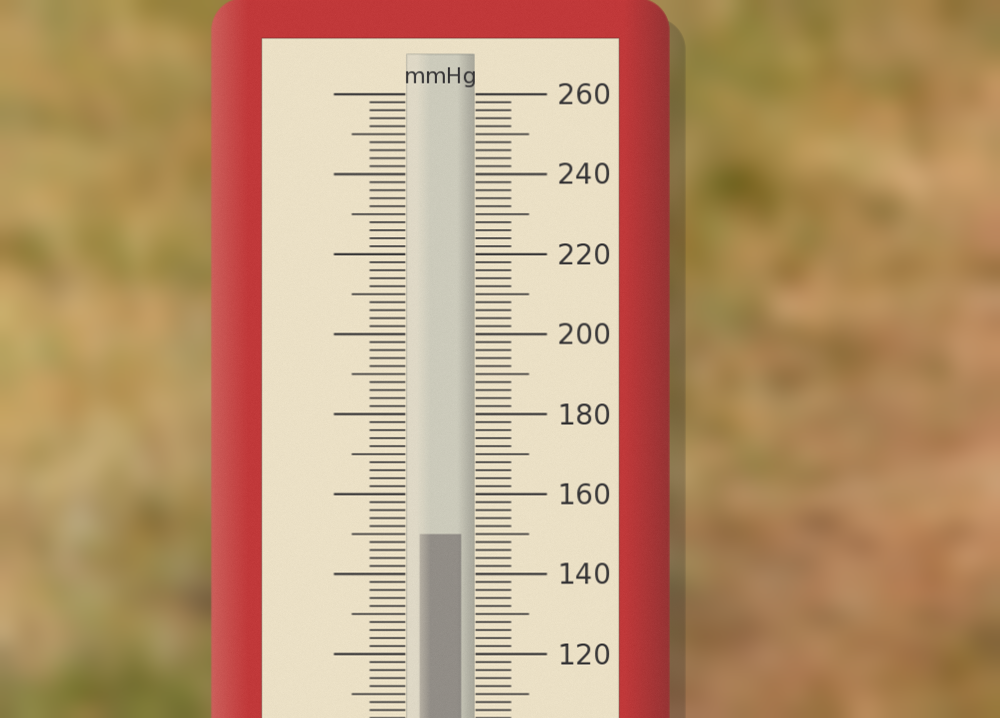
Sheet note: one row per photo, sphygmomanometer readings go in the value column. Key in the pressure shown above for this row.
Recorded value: 150 mmHg
